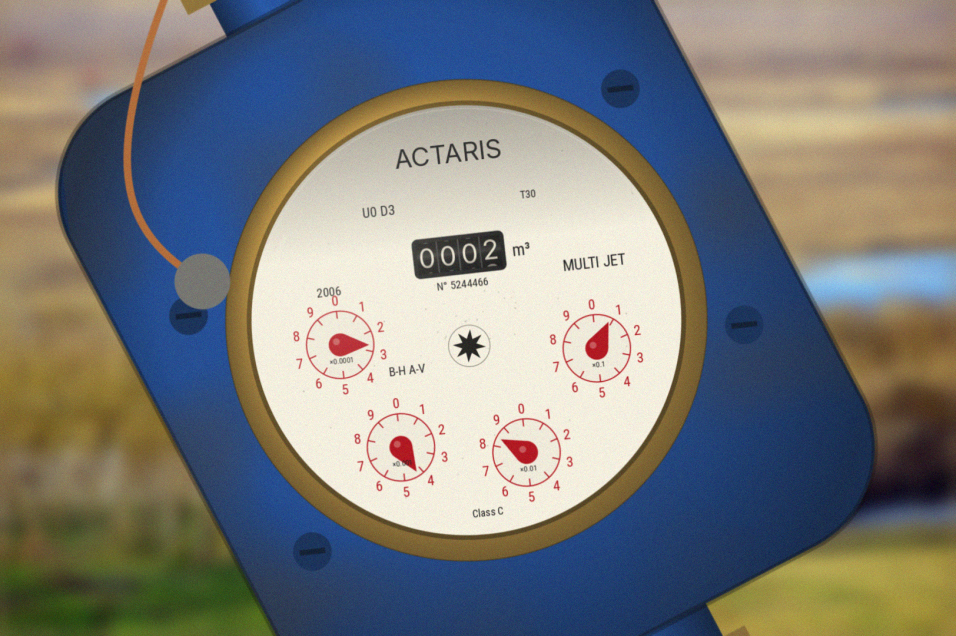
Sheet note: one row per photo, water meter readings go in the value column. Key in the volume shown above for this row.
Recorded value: 2.0842 m³
